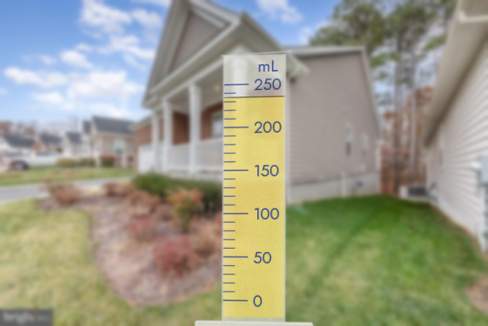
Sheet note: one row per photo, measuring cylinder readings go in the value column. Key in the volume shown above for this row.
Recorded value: 235 mL
